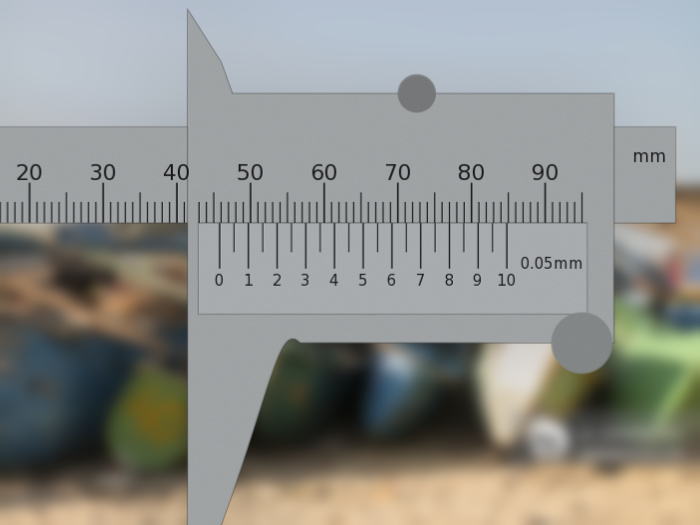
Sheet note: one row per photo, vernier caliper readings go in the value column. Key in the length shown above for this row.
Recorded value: 45.8 mm
